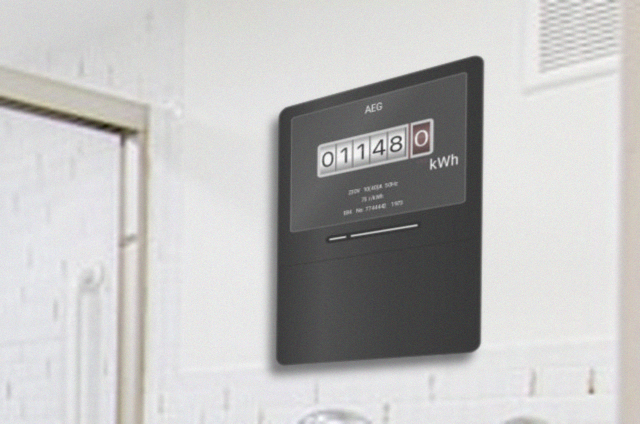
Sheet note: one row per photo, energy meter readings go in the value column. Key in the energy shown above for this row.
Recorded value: 1148.0 kWh
